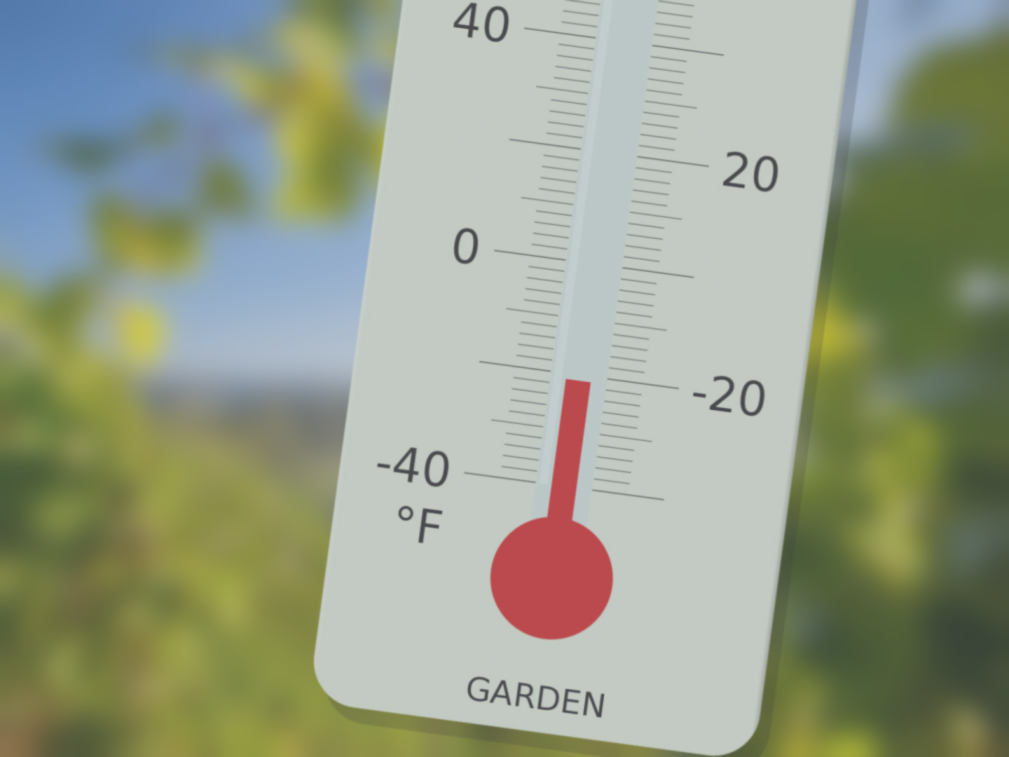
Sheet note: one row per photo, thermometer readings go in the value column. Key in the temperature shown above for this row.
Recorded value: -21 °F
